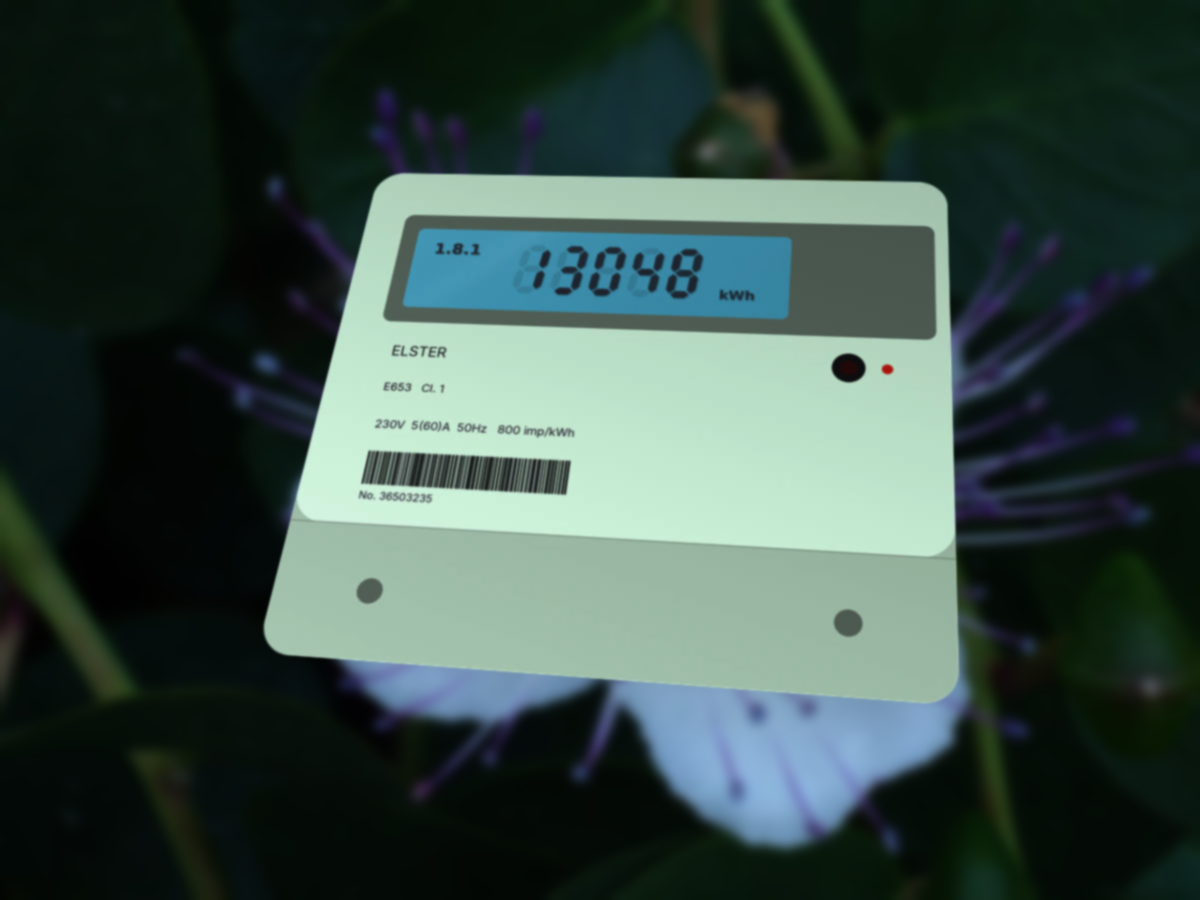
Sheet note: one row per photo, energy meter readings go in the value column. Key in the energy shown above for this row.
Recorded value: 13048 kWh
